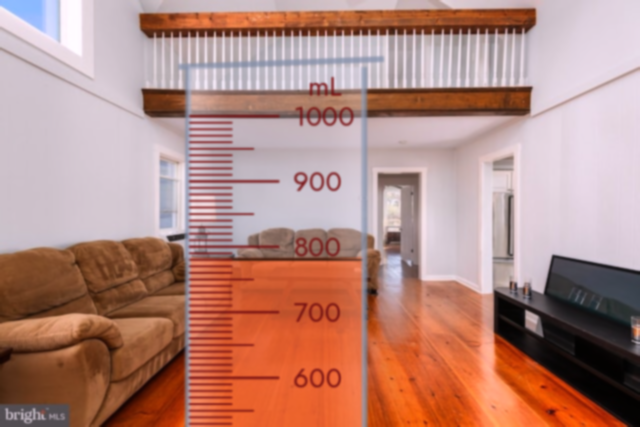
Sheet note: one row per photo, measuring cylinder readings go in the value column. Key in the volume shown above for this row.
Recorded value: 780 mL
